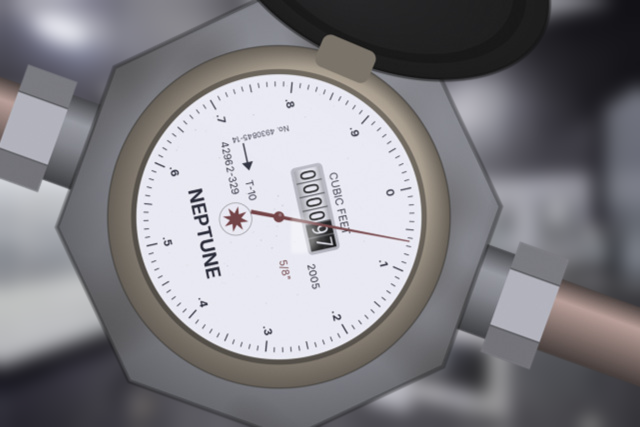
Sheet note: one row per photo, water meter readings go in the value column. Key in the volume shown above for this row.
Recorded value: 97.06 ft³
